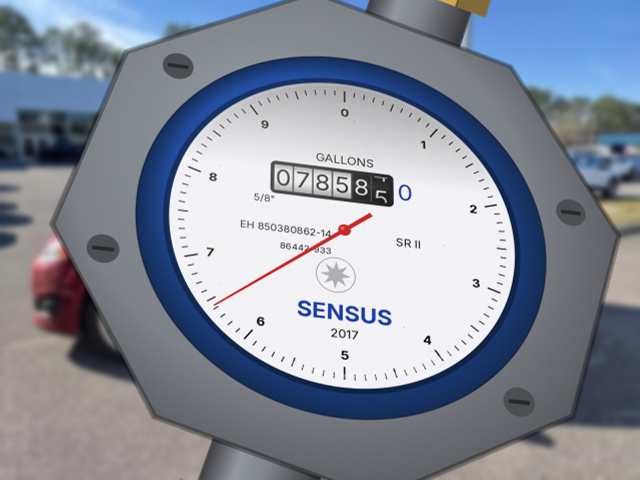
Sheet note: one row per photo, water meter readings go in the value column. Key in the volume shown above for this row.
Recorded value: 785846.4 gal
